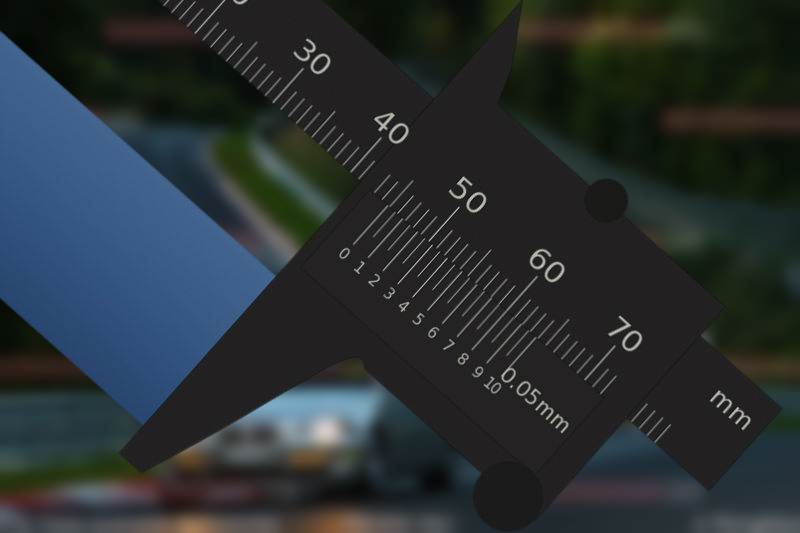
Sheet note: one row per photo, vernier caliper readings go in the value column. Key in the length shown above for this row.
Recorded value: 44.8 mm
